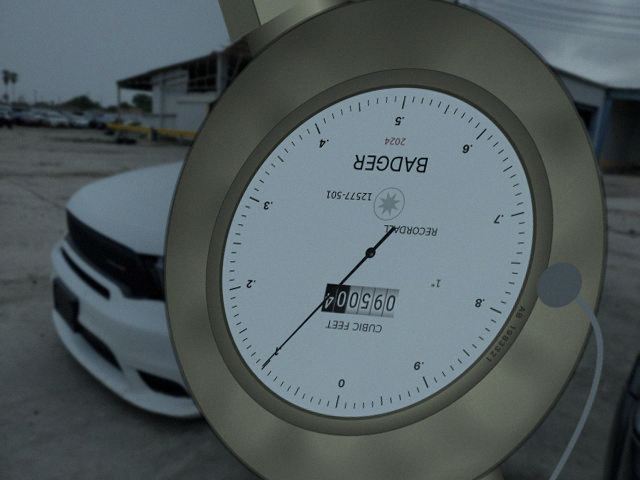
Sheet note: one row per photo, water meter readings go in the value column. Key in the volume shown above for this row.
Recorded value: 95004.10 ft³
